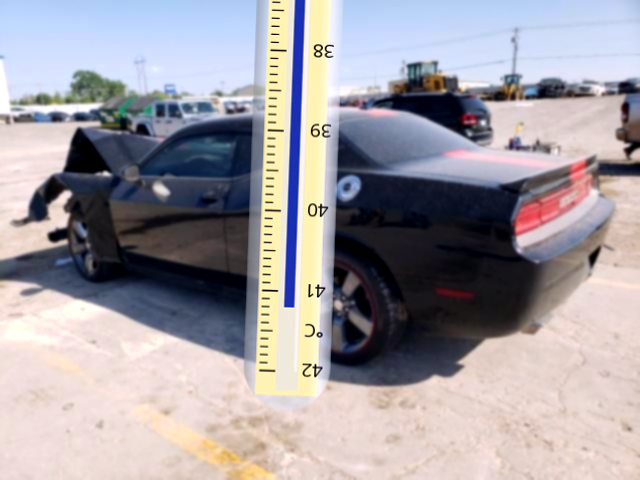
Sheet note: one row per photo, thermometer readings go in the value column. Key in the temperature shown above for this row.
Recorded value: 41.2 °C
